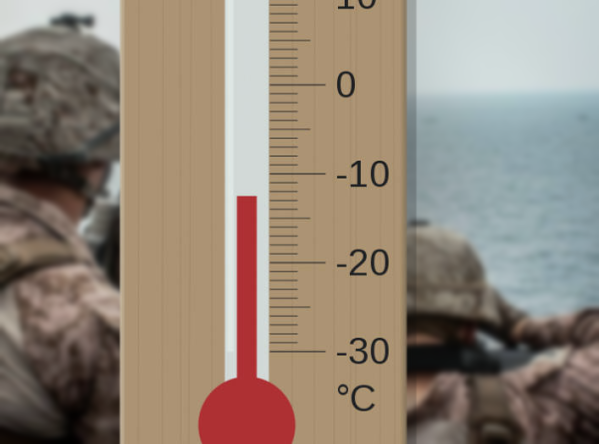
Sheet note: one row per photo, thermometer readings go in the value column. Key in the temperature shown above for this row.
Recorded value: -12.5 °C
